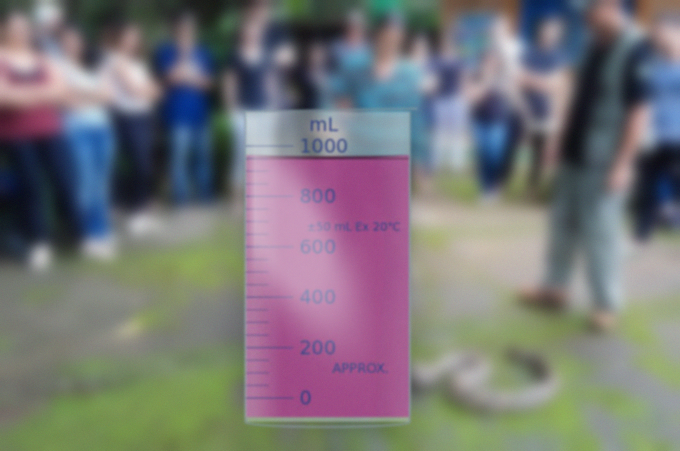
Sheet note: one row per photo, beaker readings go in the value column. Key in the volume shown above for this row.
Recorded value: 950 mL
